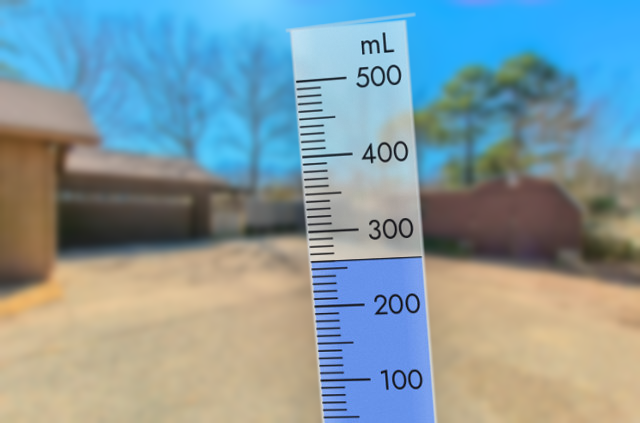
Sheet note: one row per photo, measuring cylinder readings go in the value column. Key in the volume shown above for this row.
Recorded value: 260 mL
